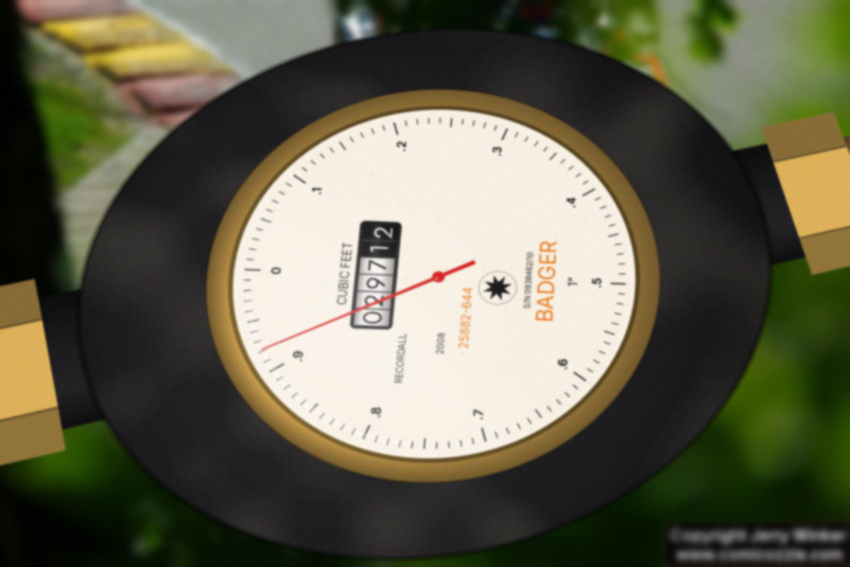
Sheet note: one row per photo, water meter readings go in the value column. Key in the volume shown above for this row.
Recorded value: 29711.92 ft³
